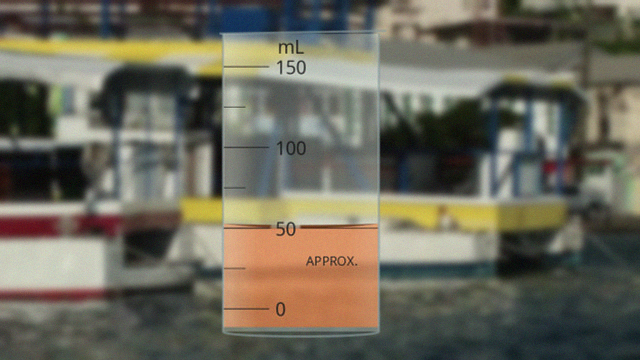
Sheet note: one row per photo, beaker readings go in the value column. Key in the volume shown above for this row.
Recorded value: 50 mL
